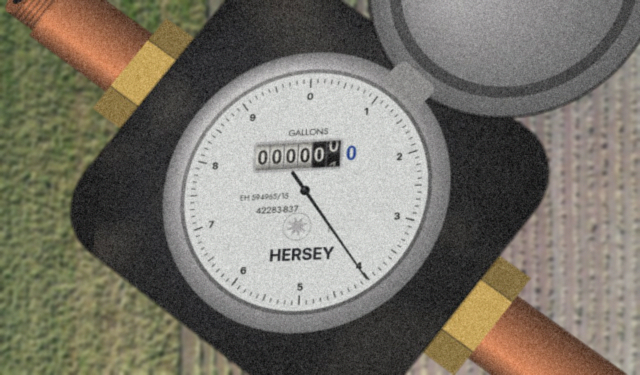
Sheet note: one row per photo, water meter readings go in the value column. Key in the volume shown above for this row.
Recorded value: 4.0 gal
